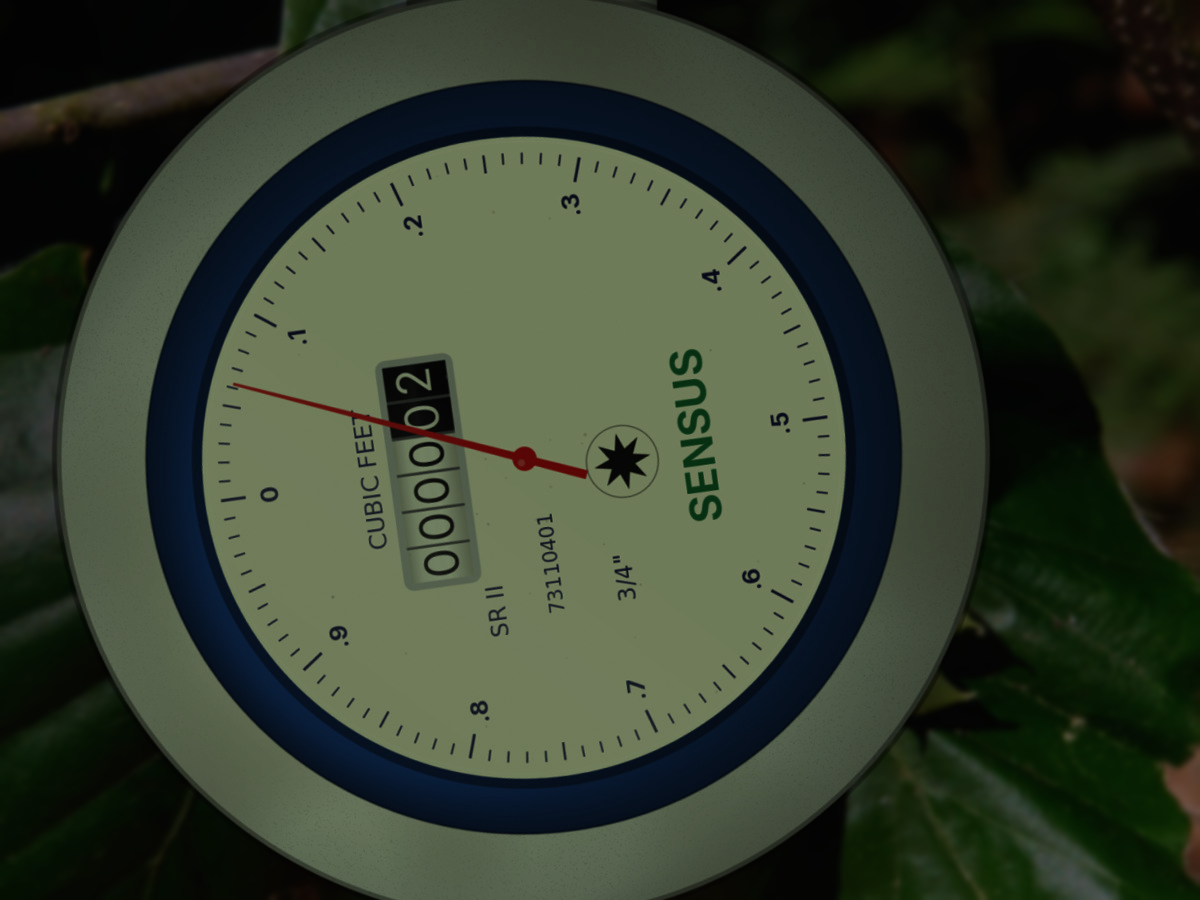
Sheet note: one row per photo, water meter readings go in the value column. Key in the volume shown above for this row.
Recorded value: 2.06 ft³
